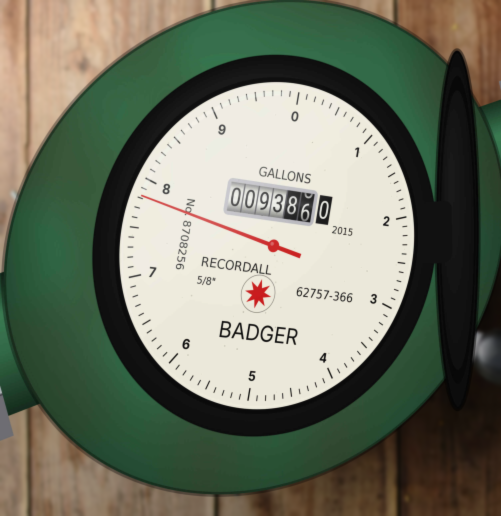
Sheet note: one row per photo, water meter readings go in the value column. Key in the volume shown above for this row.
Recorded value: 93857.8 gal
